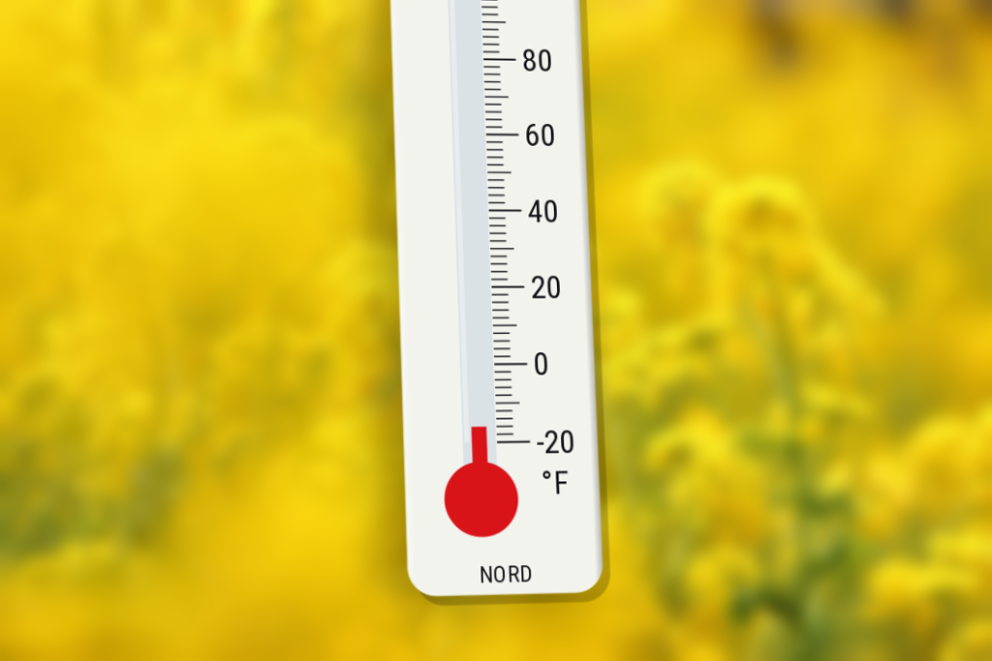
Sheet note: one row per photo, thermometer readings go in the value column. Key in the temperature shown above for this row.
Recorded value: -16 °F
